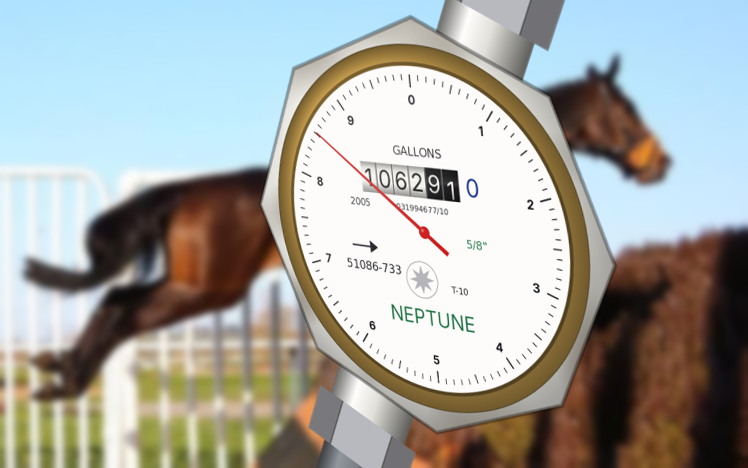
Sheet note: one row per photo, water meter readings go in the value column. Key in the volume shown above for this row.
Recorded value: 1062908.5 gal
